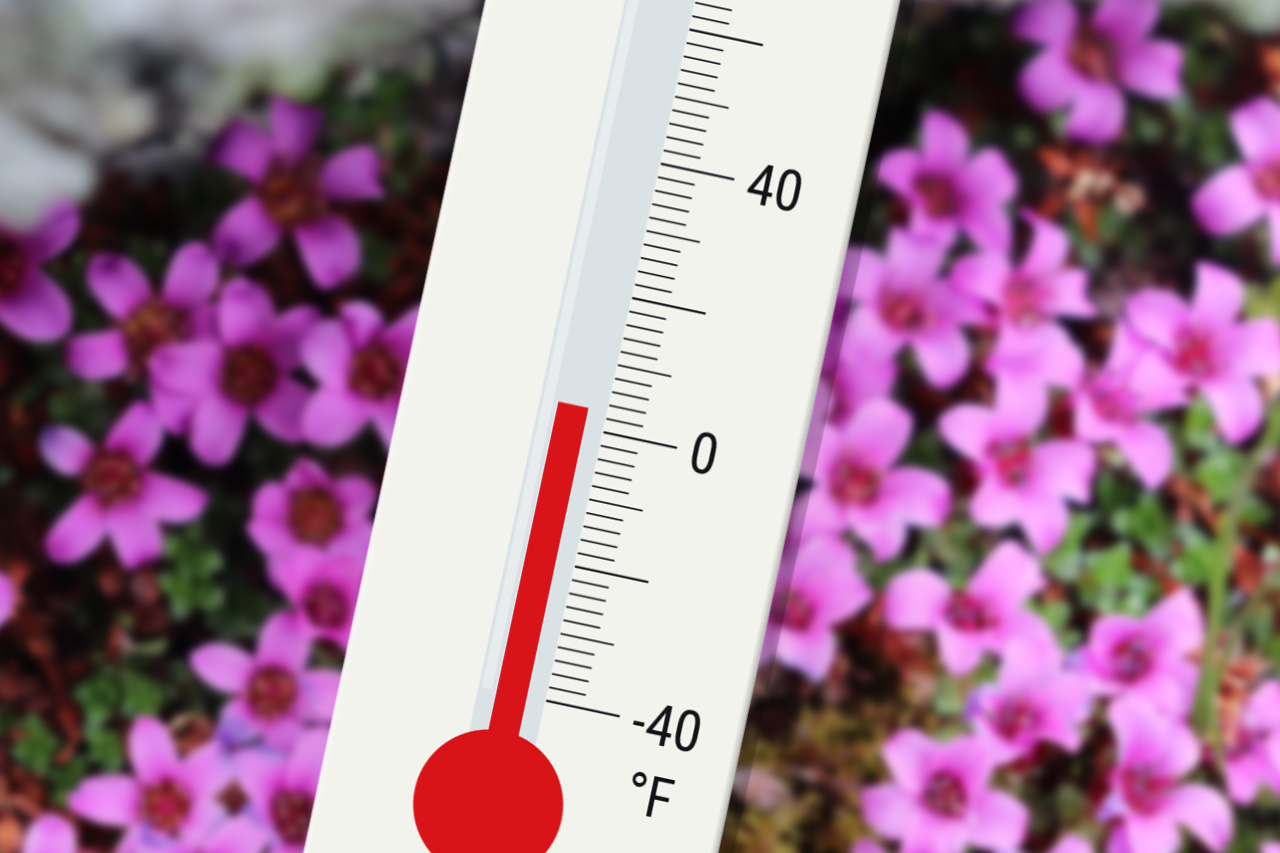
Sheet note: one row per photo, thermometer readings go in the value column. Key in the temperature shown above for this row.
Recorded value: 3 °F
